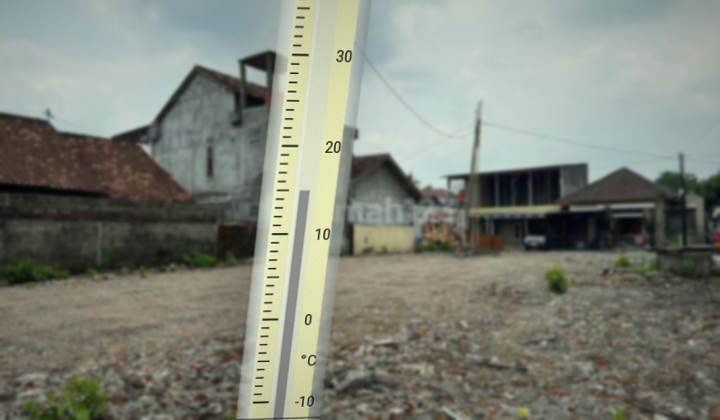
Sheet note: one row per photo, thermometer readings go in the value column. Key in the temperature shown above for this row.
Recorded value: 15 °C
